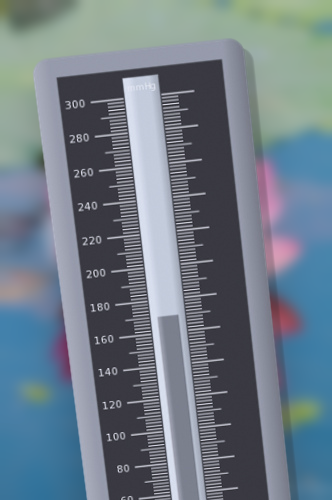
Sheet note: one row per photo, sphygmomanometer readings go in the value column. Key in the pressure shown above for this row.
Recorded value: 170 mmHg
